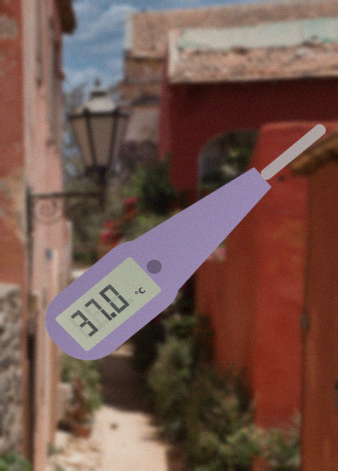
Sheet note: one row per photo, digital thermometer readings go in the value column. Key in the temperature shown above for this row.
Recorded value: 37.0 °C
